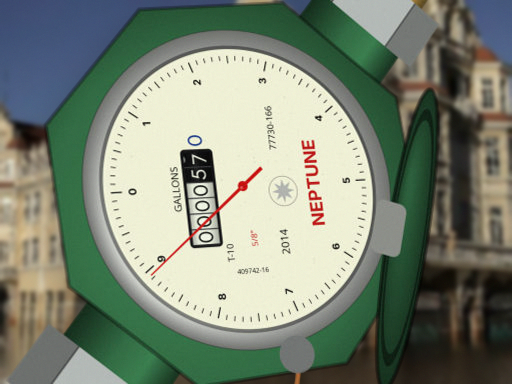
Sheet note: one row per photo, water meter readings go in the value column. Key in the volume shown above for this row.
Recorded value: 568.9 gal
